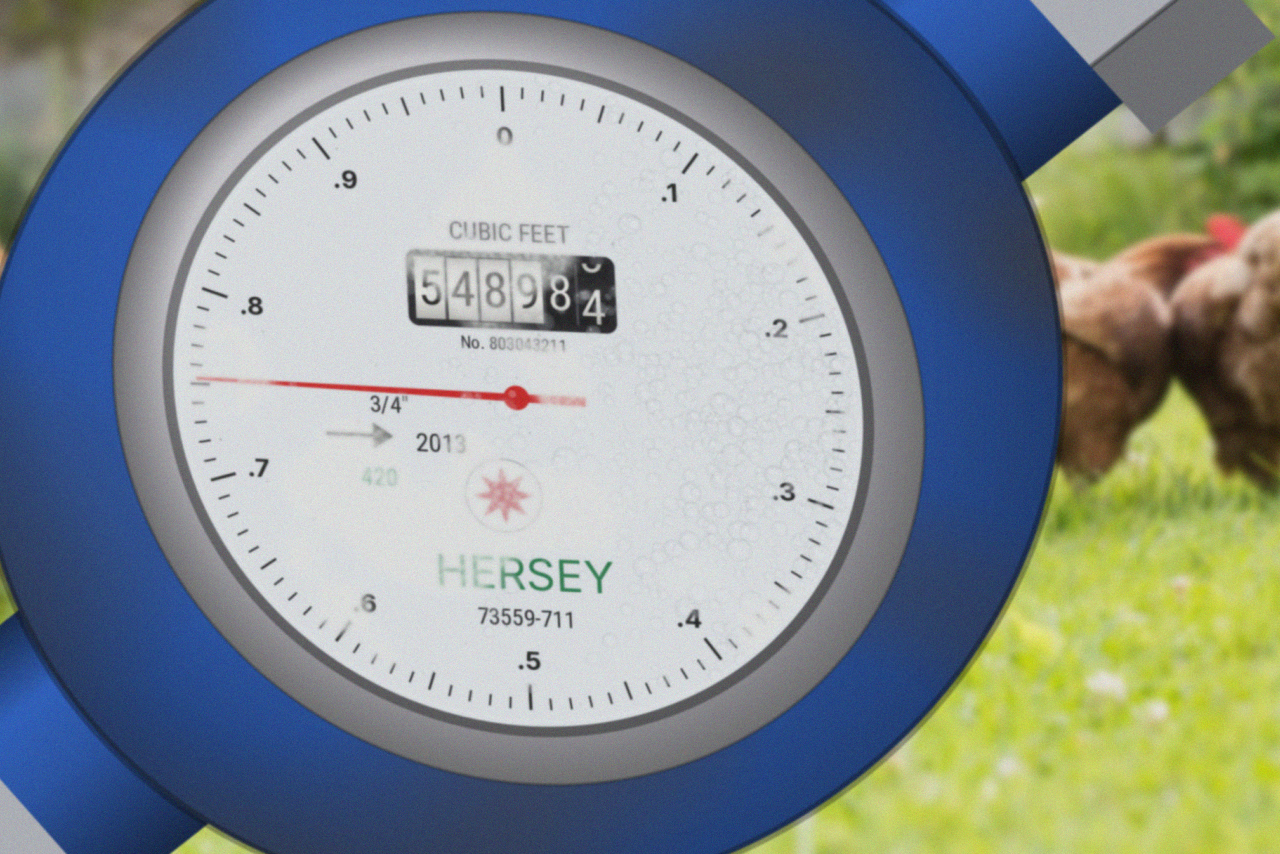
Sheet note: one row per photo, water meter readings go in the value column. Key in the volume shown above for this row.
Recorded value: 548983.75 ft³
